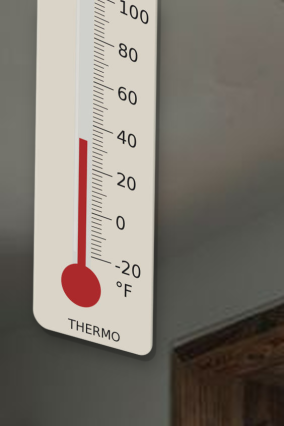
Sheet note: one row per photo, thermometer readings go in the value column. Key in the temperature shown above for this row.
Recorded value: 32 °F
